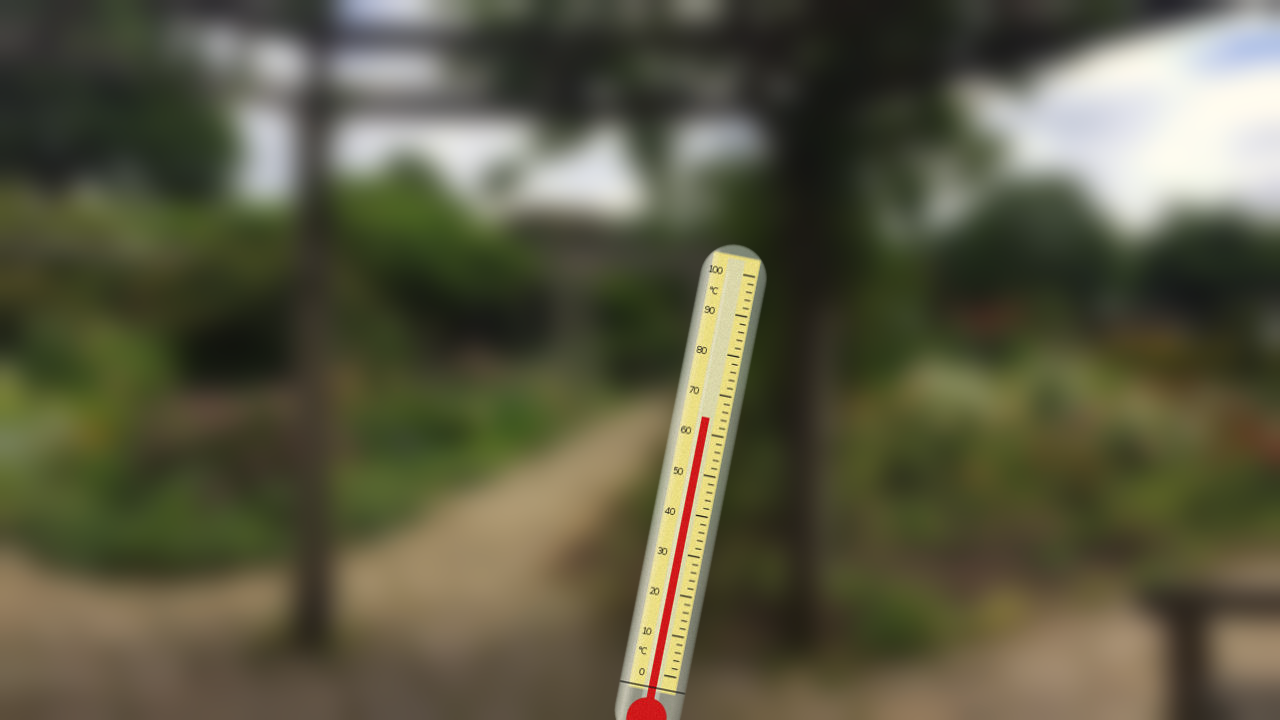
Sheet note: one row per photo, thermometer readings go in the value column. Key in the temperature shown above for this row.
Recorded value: 64 °C
